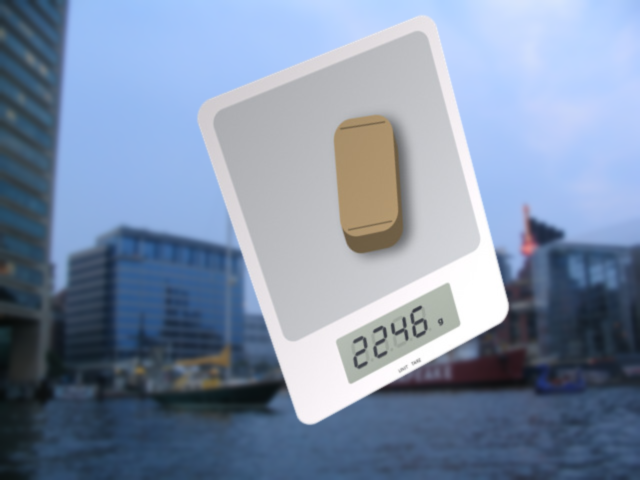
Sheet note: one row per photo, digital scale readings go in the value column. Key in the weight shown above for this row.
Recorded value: 2246 g
